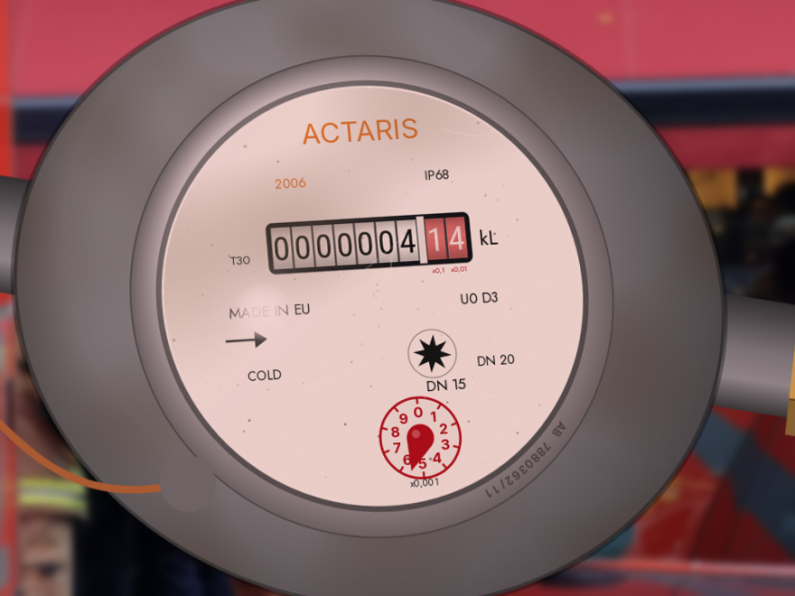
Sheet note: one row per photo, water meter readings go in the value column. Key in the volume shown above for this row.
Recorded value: 4.145 kL
